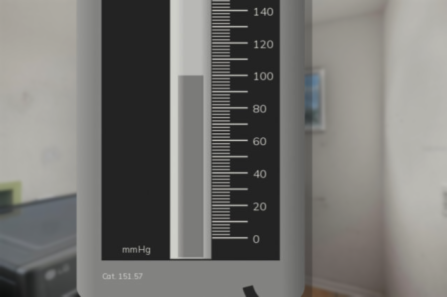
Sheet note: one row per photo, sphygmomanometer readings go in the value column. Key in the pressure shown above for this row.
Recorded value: 100 mmHg
